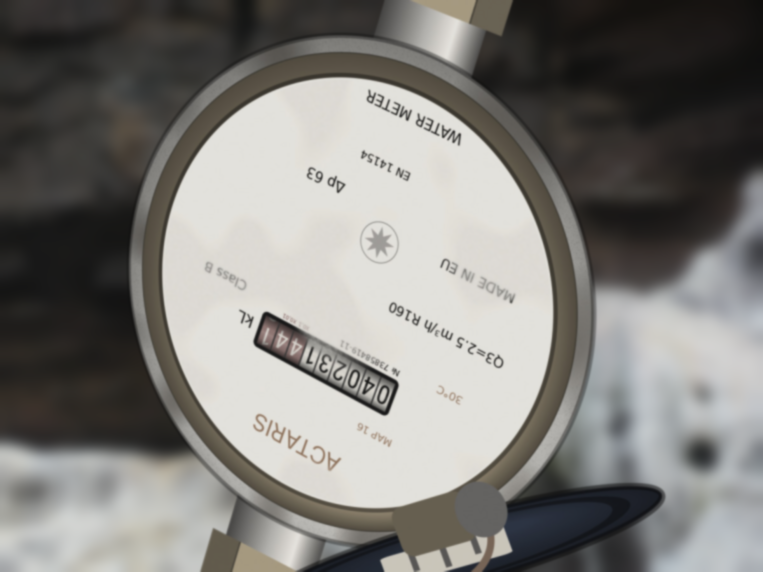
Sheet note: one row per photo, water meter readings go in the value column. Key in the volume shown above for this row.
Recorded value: 40231.441 kL
